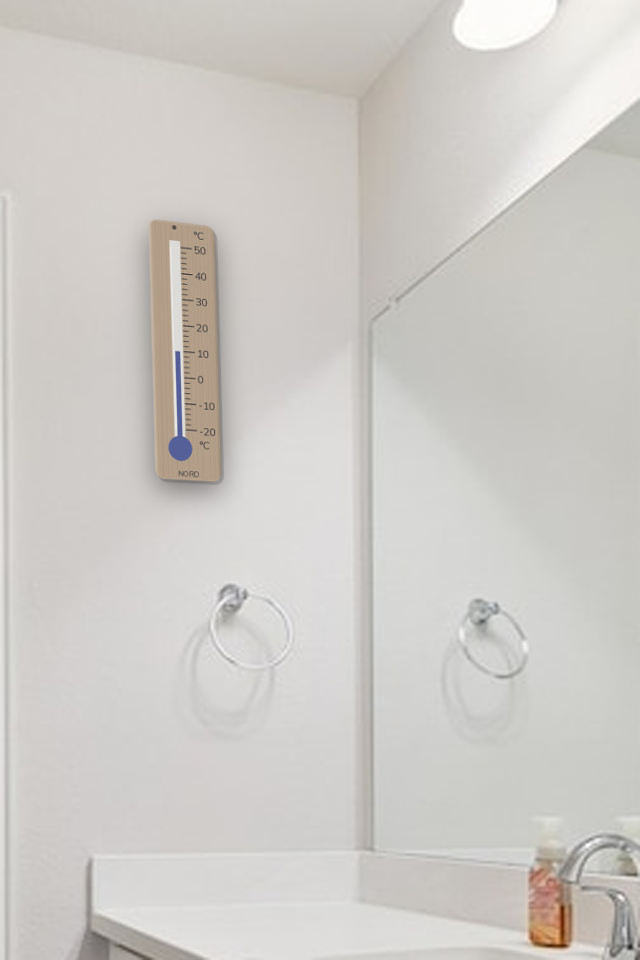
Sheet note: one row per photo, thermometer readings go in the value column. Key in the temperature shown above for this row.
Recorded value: 10 °C
